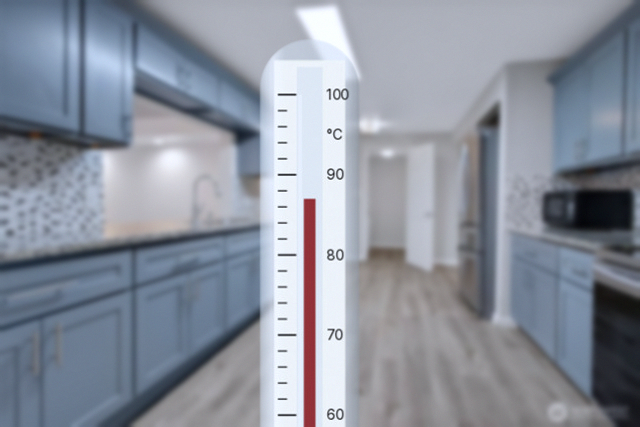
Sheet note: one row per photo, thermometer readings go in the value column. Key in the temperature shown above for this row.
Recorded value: 87 °C
